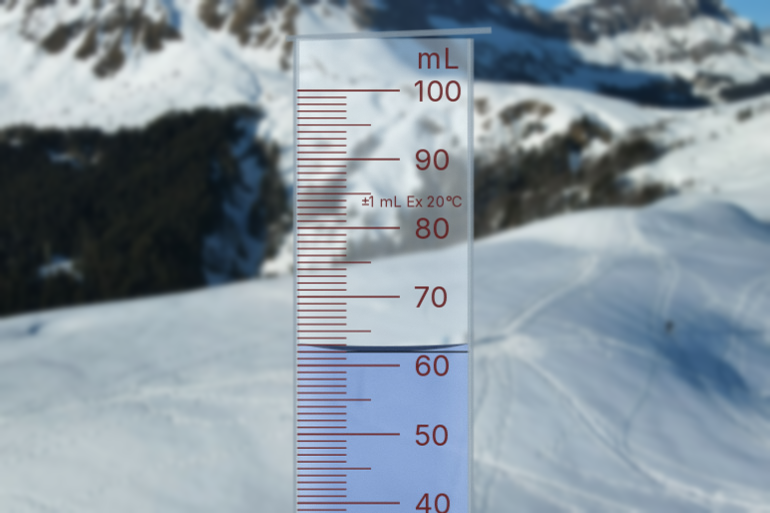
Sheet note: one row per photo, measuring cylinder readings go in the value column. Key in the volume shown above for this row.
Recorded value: 62 mL
